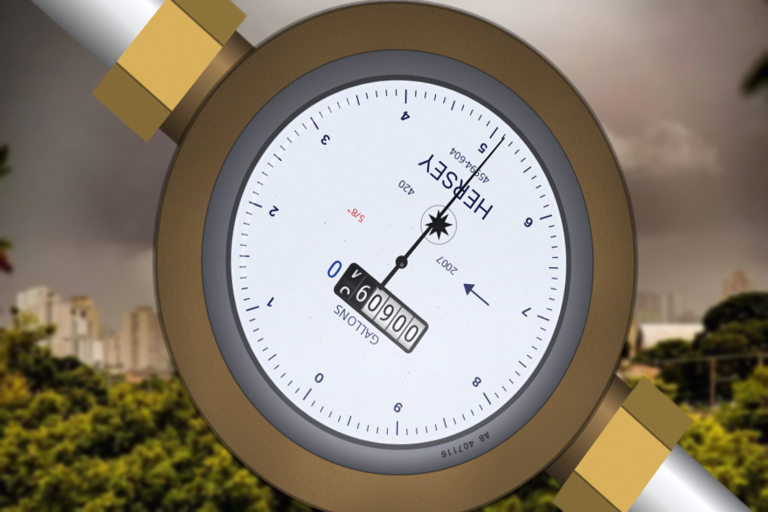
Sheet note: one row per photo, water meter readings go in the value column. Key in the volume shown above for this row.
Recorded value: 60935.1 gal
